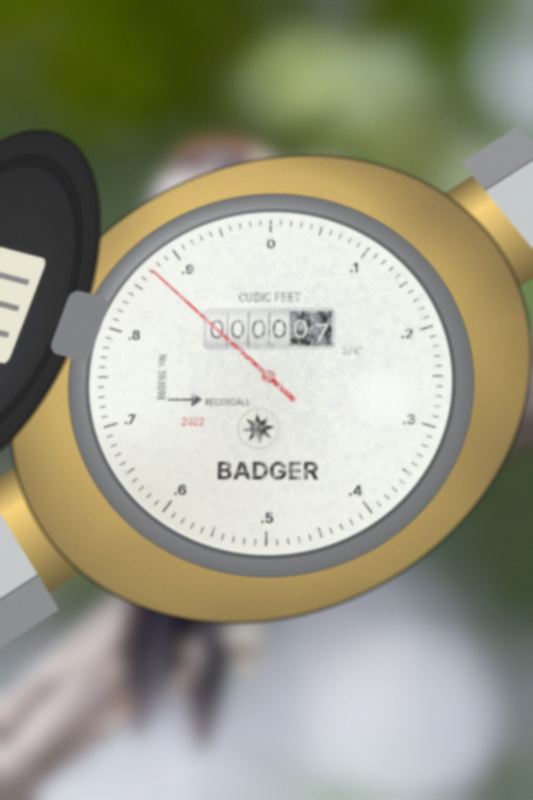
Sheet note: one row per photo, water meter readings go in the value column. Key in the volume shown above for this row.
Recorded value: 6.87 ft³
